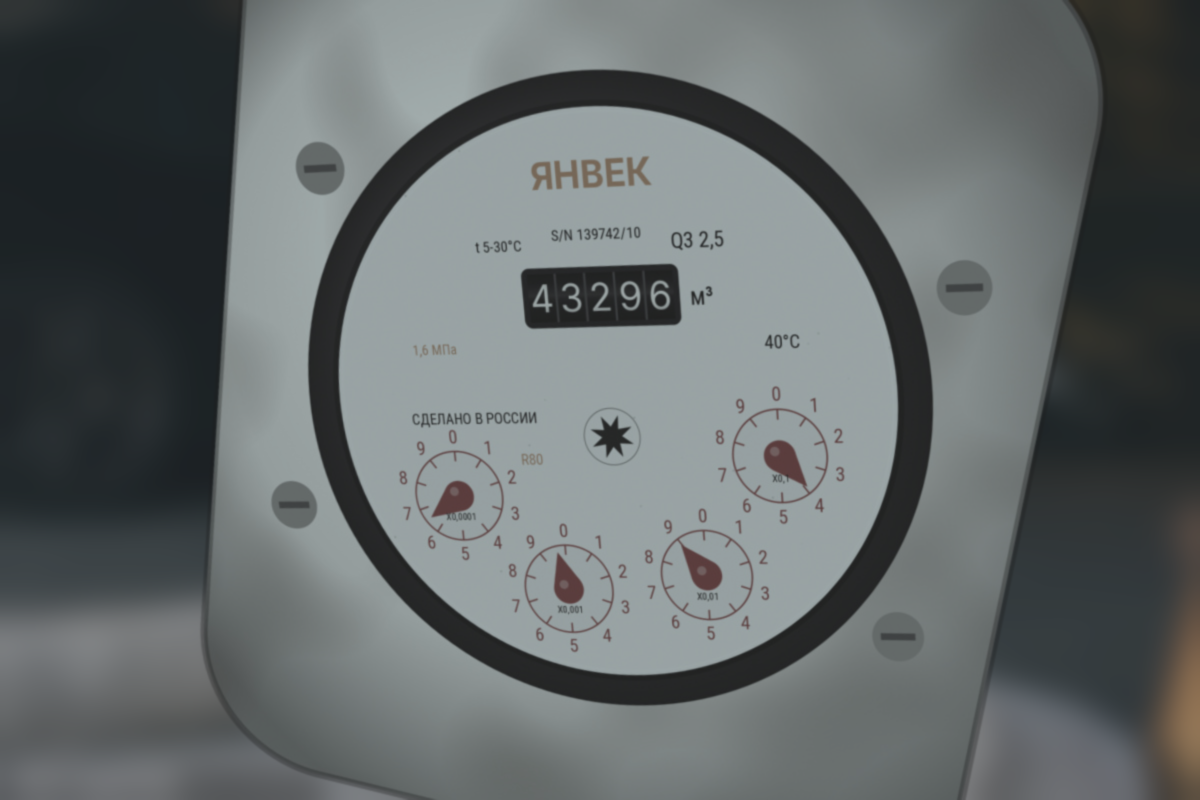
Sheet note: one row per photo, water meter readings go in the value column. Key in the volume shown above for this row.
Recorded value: 43296.3896 m³
